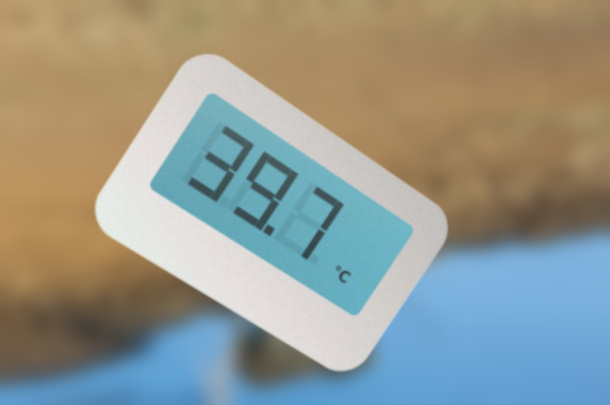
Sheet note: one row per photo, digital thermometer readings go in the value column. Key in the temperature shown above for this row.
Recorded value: 39.7 °C
